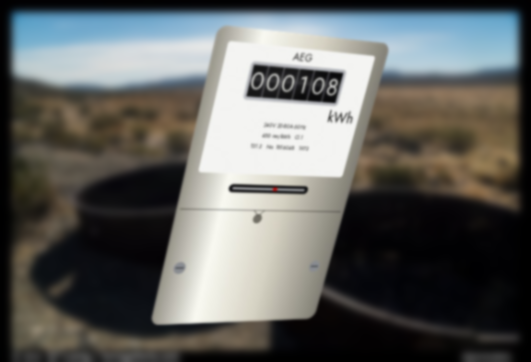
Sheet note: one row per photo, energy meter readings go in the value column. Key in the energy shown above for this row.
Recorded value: 108 kWh
